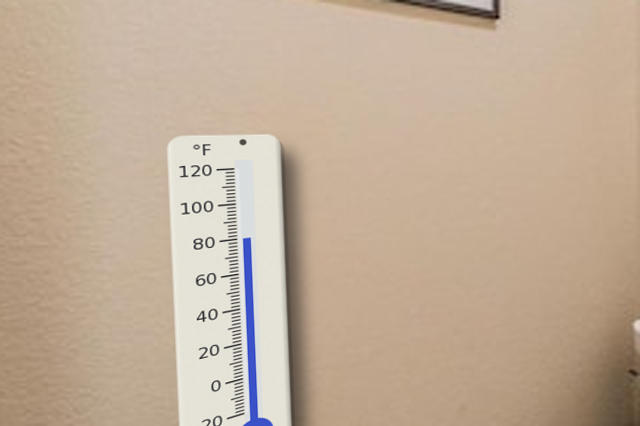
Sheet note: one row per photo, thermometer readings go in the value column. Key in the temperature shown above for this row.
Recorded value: 80 °F
